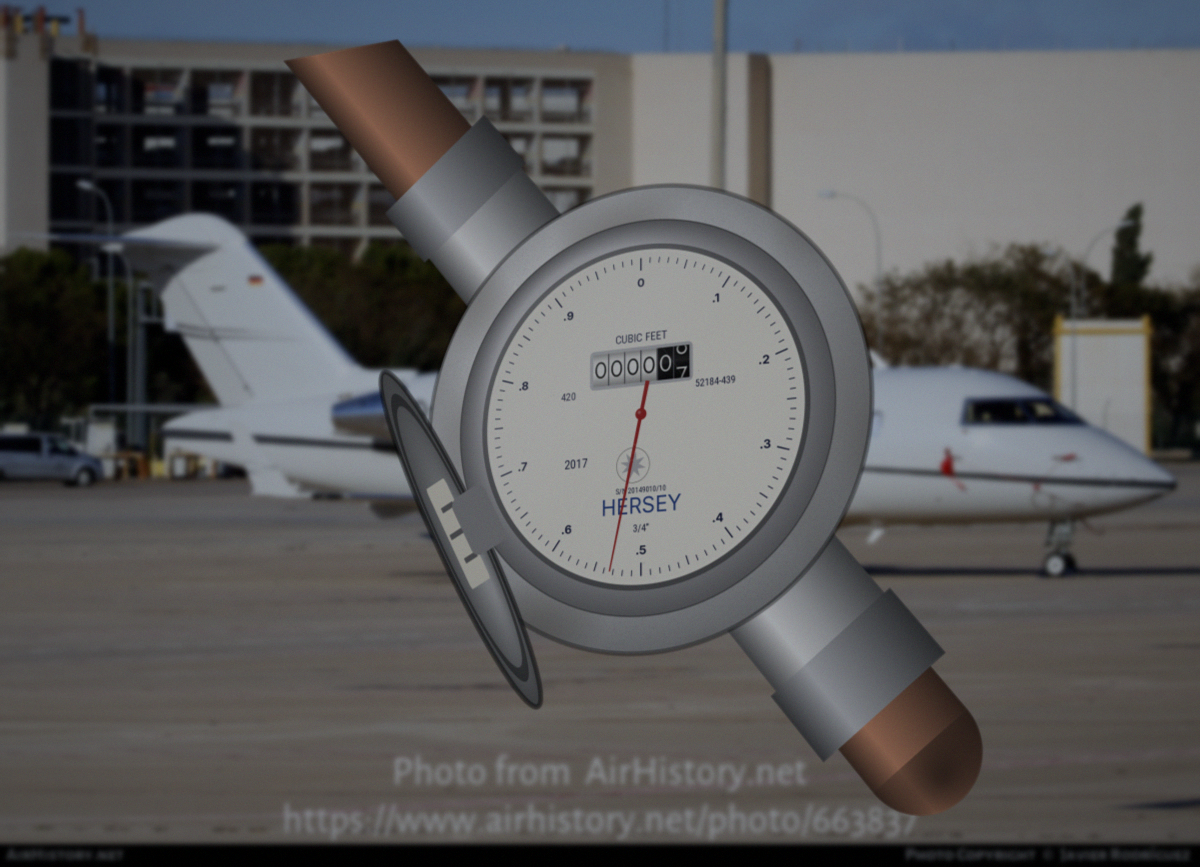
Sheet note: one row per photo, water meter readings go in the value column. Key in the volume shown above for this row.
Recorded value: 6.53 ft³
